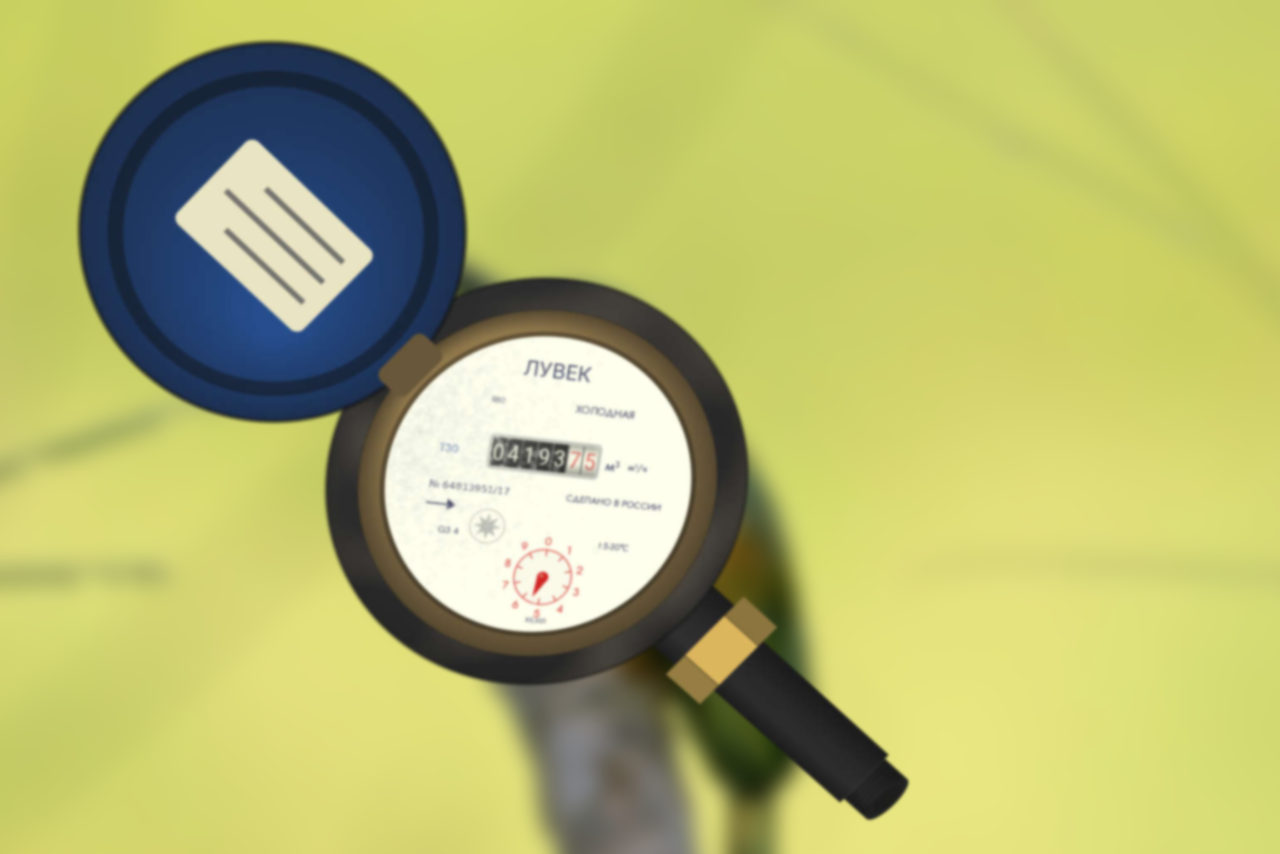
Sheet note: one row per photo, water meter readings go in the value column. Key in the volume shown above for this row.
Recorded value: 4193.755 m³
